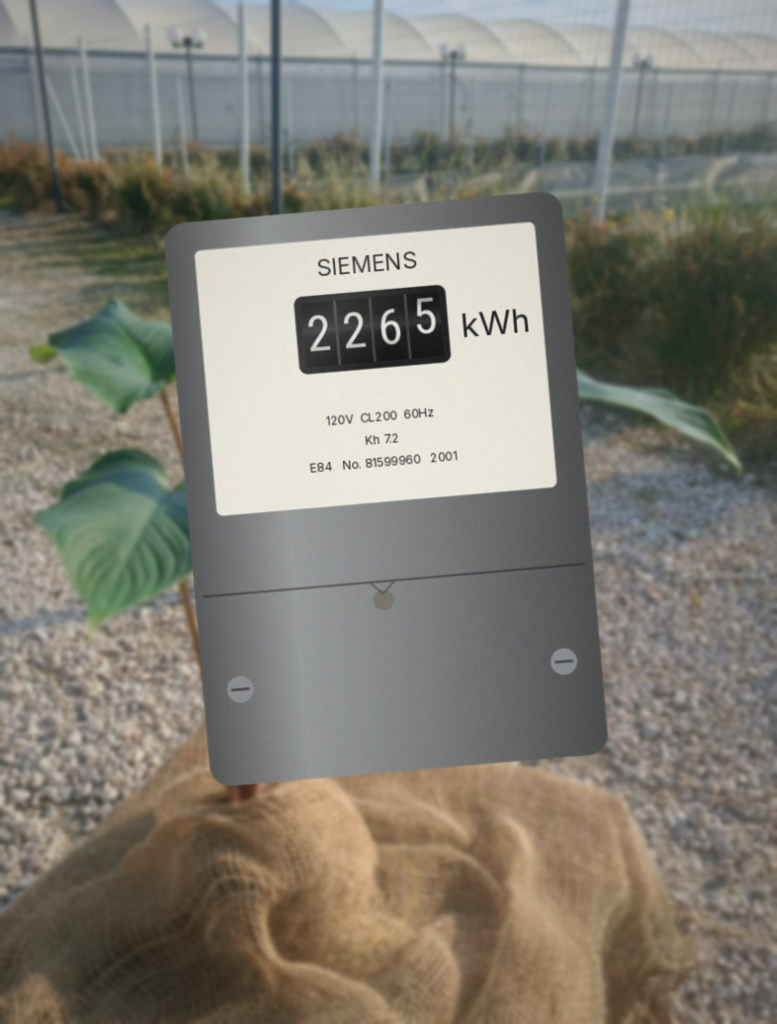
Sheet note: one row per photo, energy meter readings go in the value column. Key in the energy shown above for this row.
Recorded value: 2265 kWh
